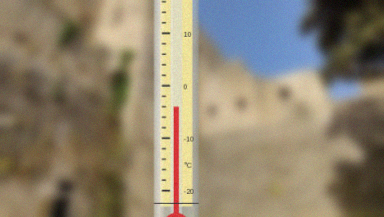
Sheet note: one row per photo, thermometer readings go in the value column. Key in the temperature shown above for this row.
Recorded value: -4 °C
